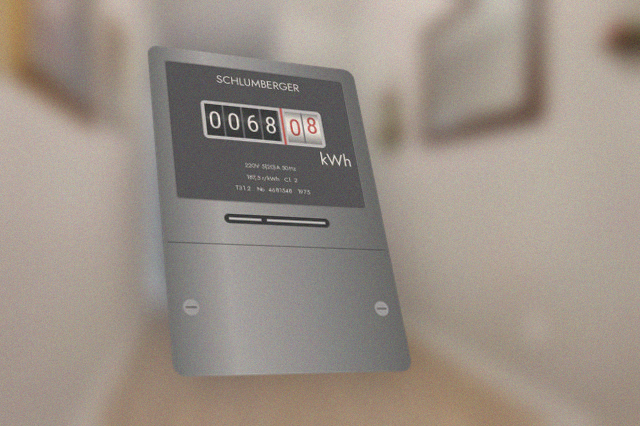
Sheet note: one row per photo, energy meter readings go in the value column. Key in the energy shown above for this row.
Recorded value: 68.08 kWh
